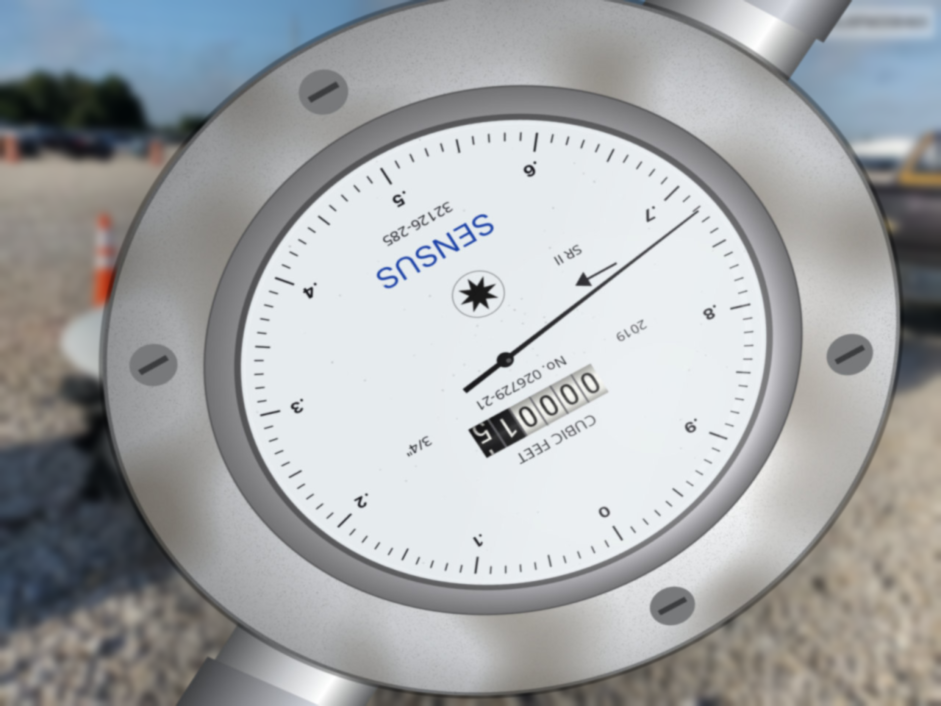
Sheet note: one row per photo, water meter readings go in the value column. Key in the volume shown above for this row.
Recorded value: 14.72 ft³
